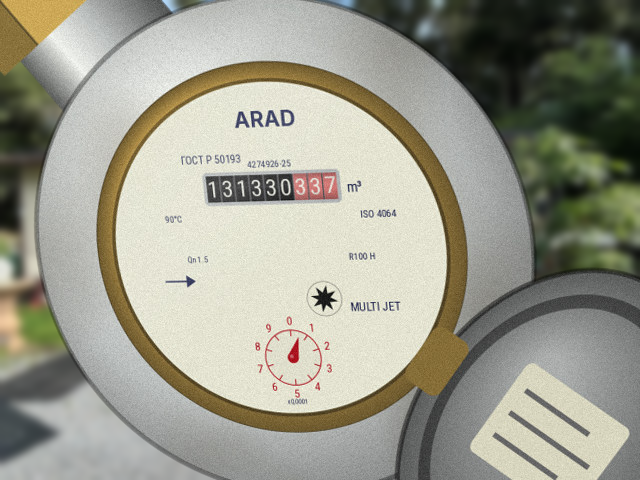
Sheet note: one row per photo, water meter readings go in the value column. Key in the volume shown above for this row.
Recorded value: 131330.3370 m³
